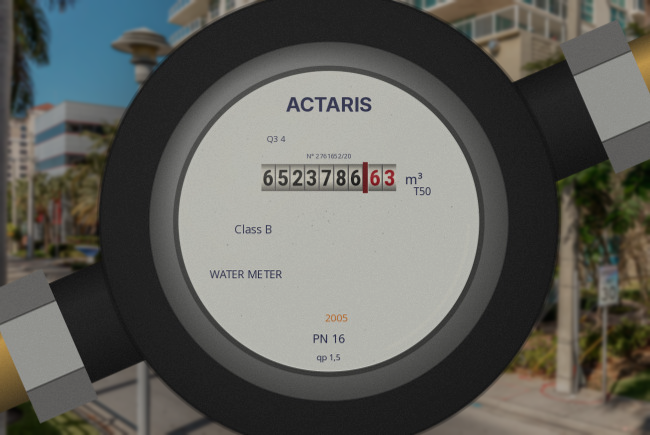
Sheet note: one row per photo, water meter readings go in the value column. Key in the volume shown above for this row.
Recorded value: 6523786.63 m³
